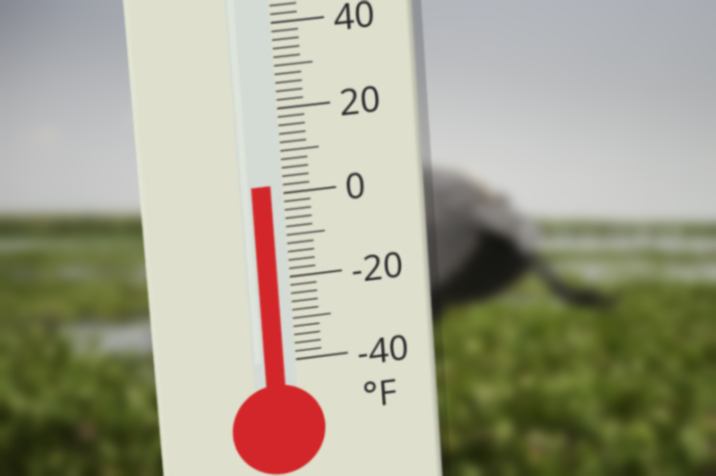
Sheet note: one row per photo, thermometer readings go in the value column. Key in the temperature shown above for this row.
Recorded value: 2 °F
